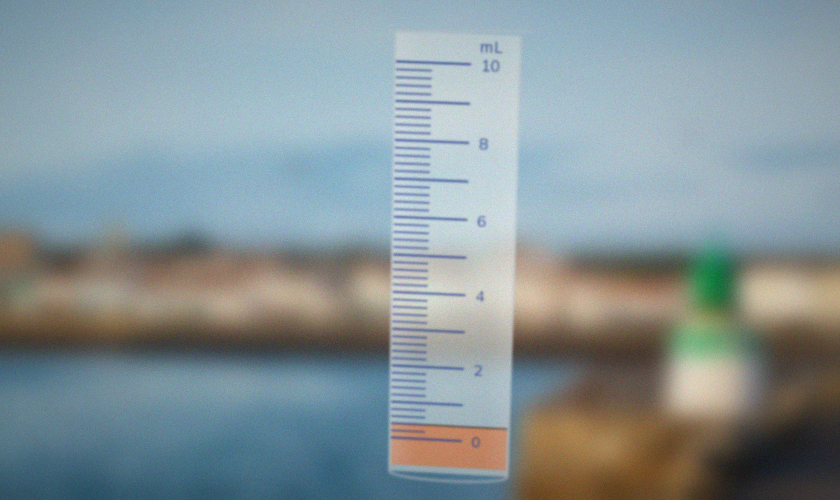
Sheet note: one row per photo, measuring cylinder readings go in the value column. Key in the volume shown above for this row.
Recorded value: 0.4 mL
